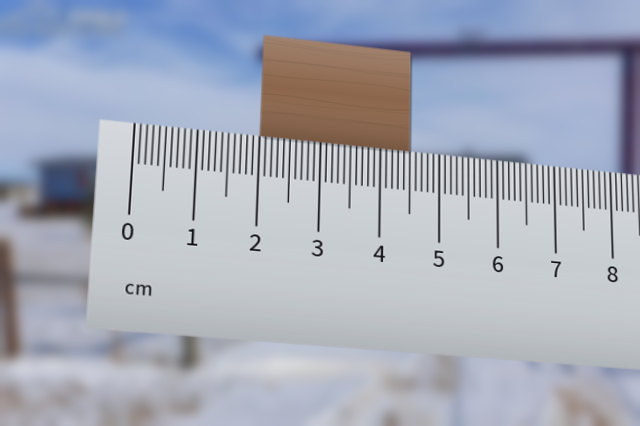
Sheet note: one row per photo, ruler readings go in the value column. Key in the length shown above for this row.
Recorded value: 2.5 cm
